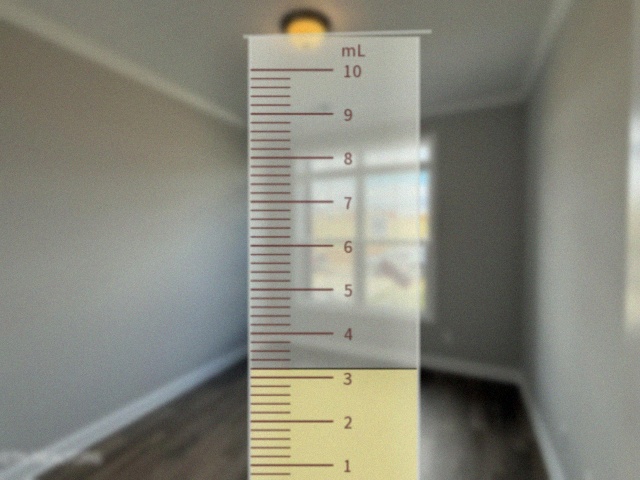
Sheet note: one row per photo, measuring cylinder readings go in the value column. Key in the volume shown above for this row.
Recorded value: 3.2 mL
